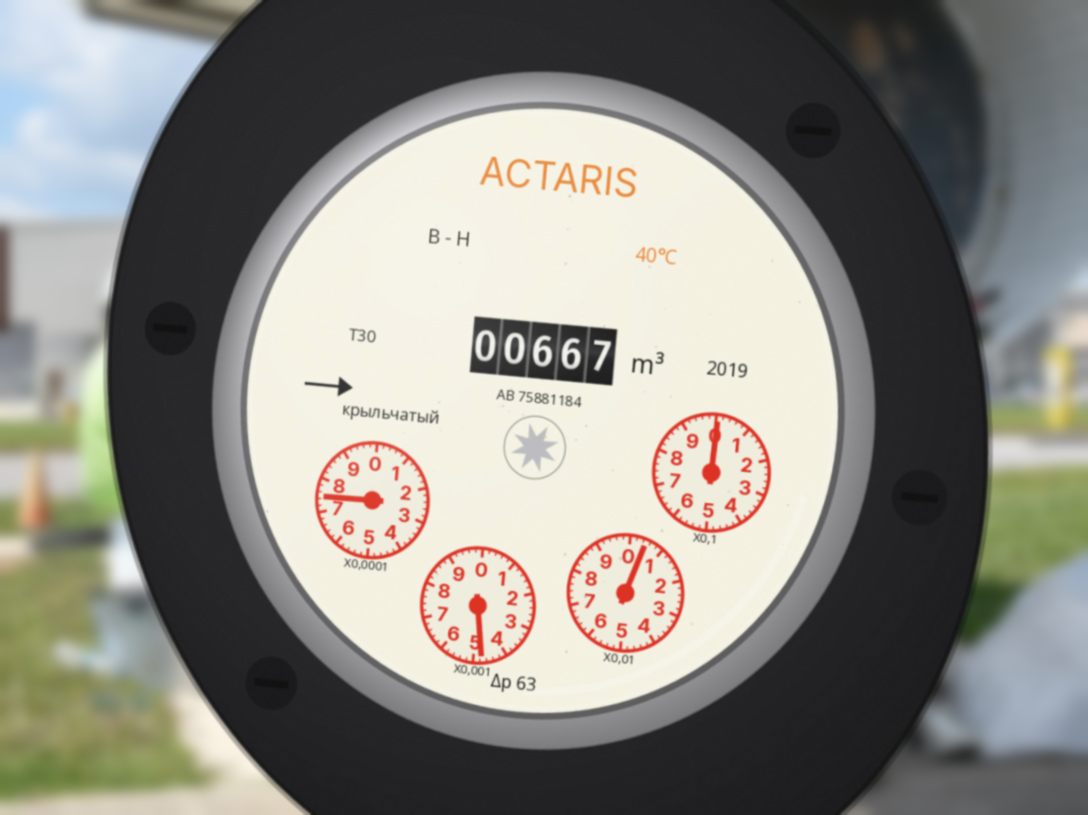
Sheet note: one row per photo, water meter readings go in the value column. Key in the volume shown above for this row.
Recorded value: 667.0047 m³
